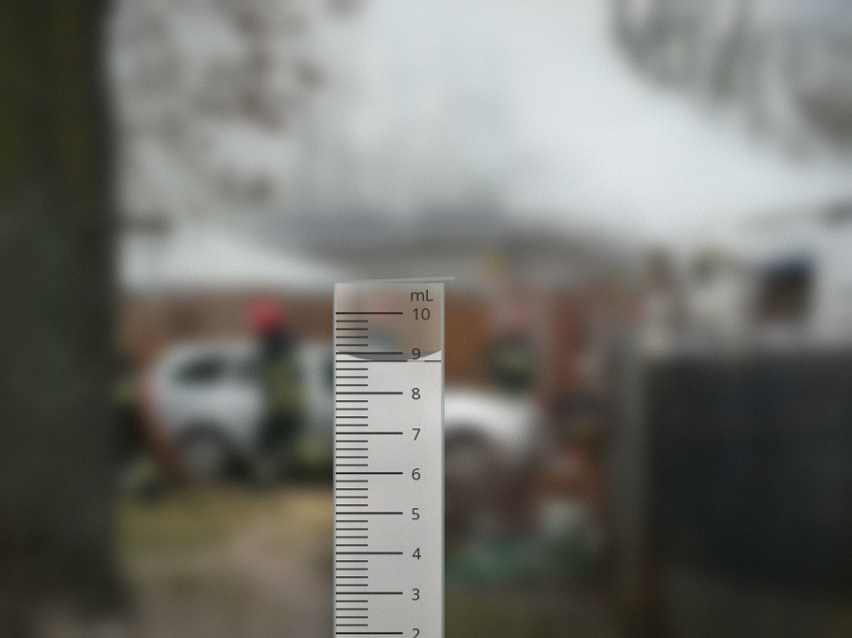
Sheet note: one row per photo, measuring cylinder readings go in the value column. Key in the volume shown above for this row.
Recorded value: 8.8 mL
